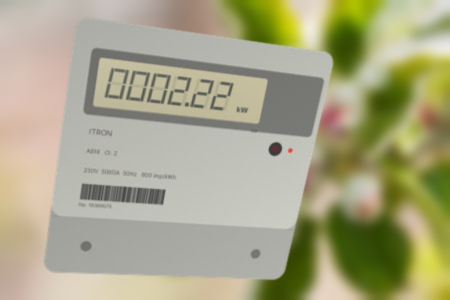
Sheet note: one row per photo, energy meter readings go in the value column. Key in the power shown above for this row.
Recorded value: 2.22 kW
